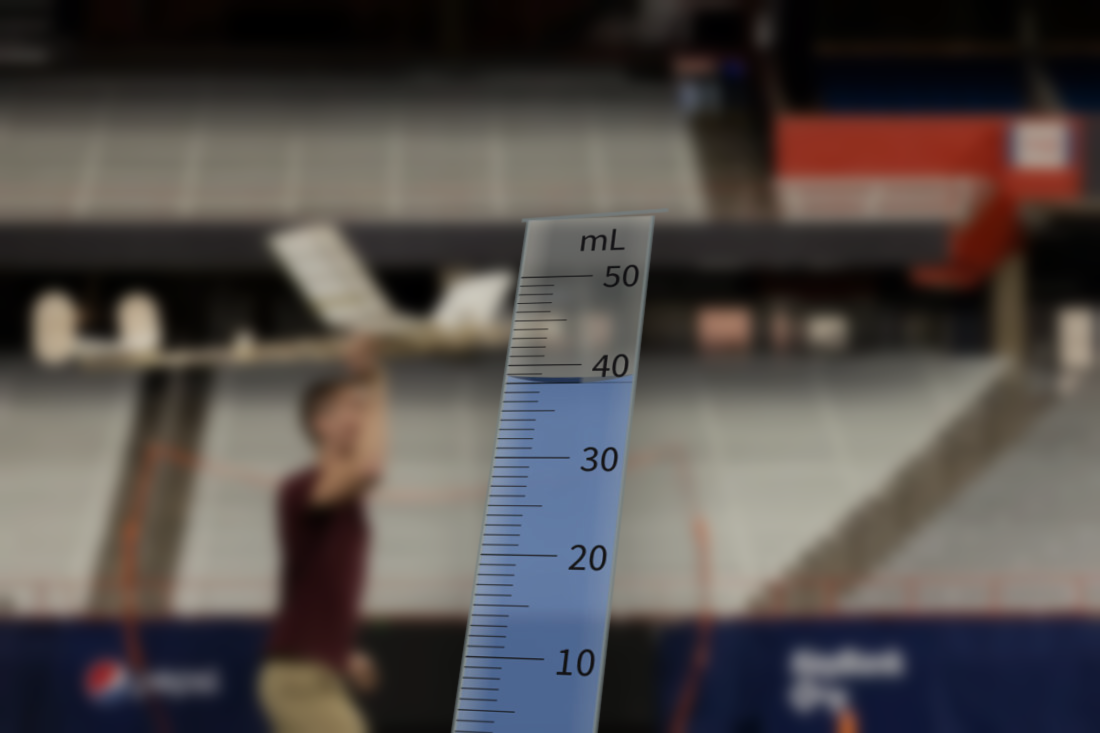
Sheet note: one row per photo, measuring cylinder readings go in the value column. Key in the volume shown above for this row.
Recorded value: 38 mL
